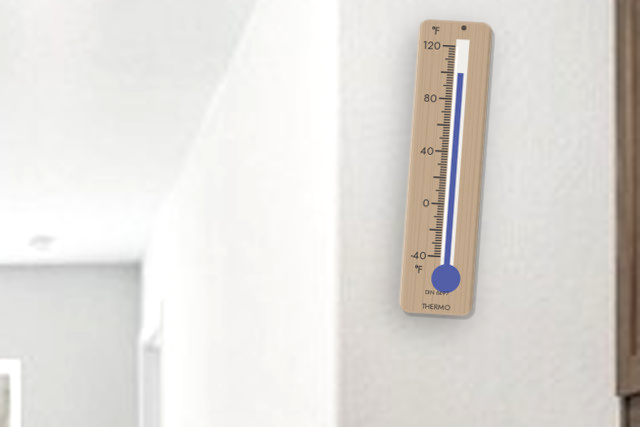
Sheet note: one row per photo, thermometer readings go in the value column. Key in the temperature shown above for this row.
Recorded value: 100 °F
